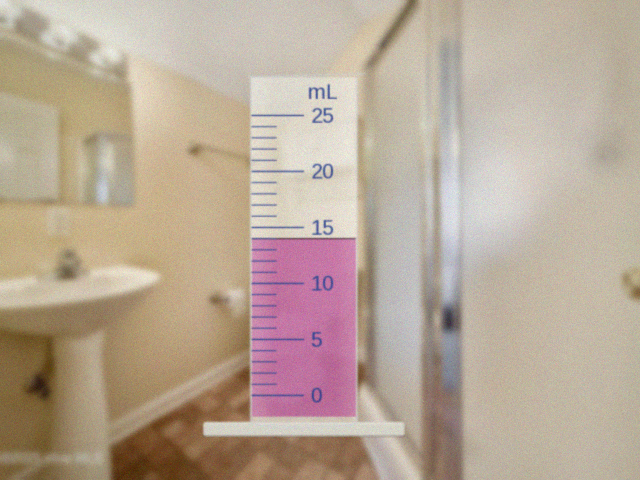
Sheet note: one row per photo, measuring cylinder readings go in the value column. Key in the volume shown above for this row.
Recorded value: 14 mL
